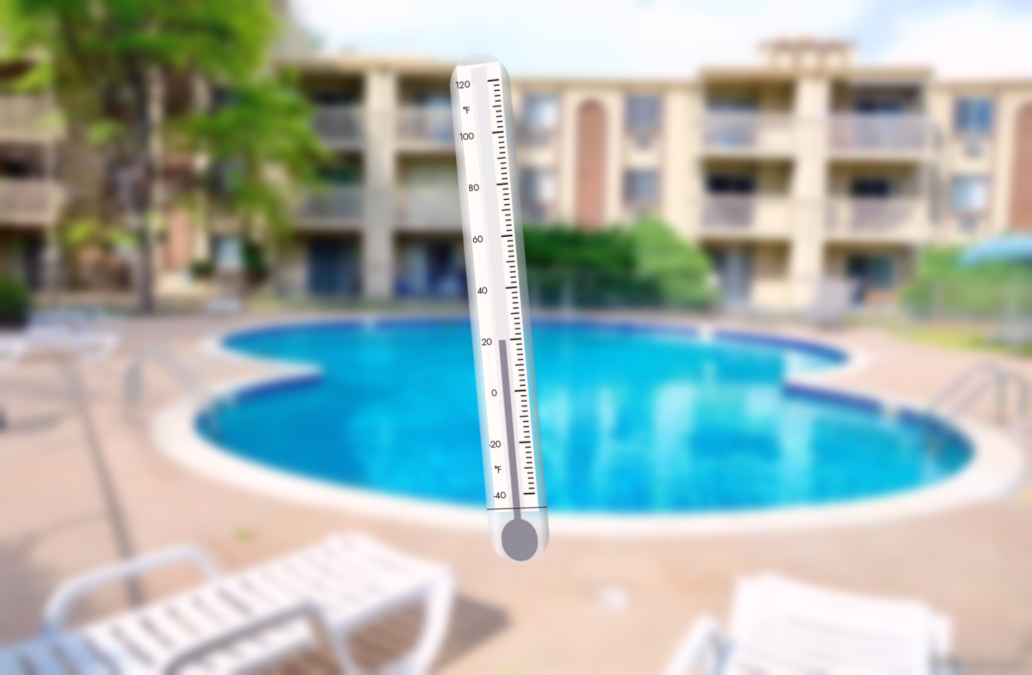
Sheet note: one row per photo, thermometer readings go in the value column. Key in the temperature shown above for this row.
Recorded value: 20 °F
